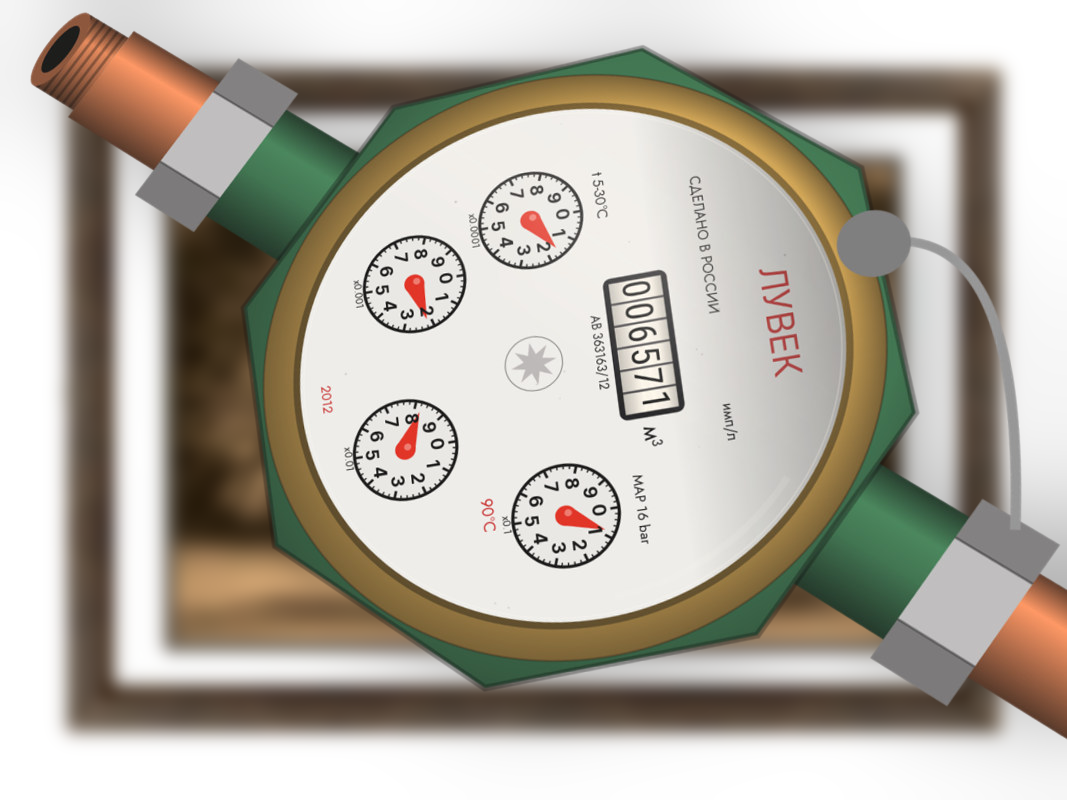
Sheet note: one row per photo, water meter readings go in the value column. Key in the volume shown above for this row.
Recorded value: 6571.0821 m³
